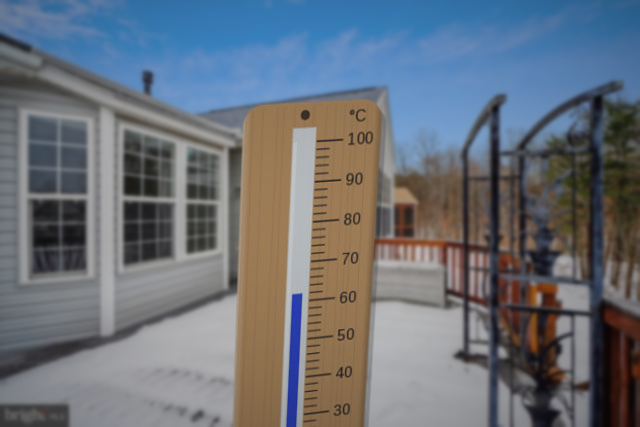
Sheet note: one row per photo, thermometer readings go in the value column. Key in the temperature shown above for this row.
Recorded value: 62 °C
